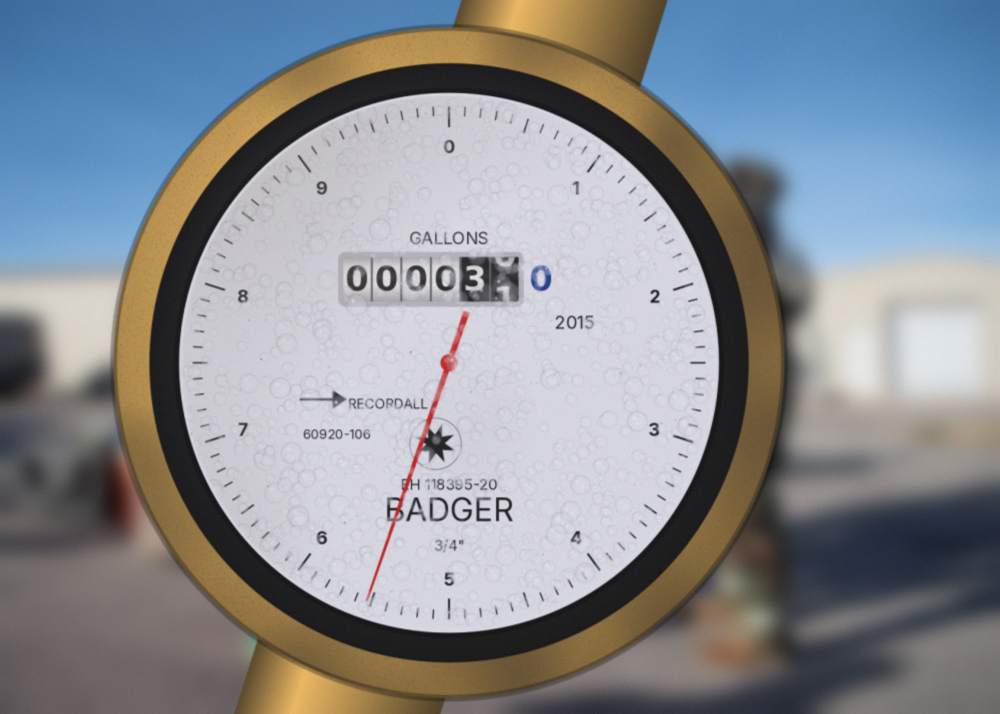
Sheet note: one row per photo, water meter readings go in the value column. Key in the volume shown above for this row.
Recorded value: 305.5 gal
